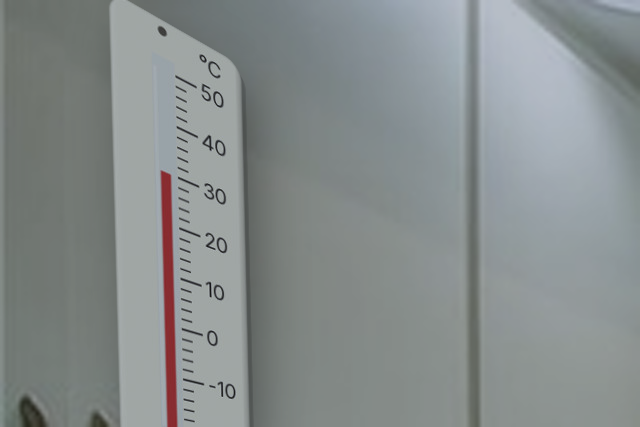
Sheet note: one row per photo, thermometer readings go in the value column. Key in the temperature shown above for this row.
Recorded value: 30 °C
